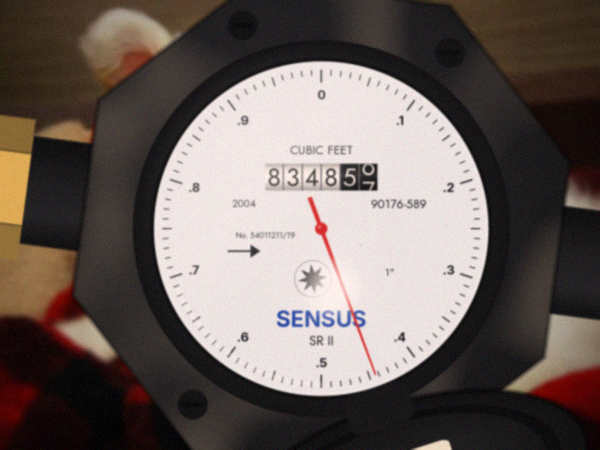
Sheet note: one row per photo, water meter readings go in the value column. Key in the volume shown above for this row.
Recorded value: 834856.44 ft³
